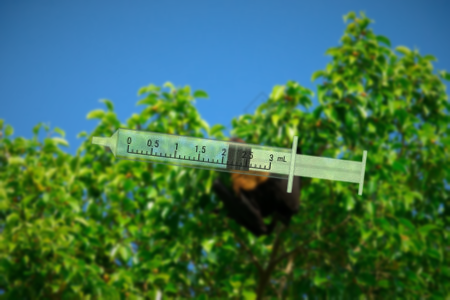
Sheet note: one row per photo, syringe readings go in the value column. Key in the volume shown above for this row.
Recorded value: 2.1 mL
